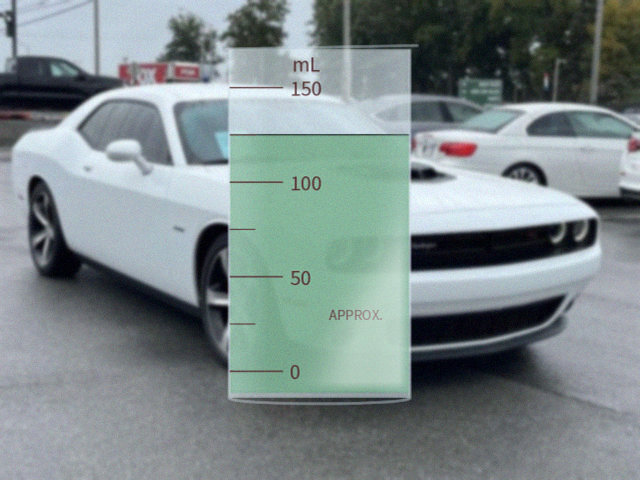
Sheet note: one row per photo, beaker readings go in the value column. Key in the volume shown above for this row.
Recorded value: 125 mL
